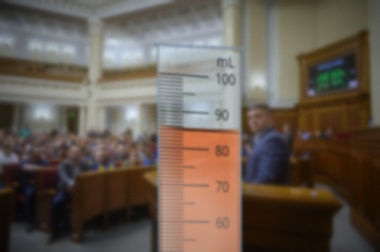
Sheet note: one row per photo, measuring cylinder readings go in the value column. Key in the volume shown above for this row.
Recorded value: 85 mL
